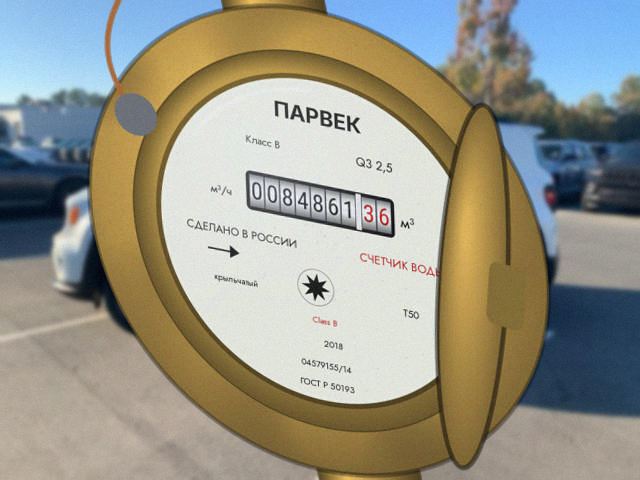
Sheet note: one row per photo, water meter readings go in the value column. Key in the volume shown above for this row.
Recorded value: 84861.36 m³
